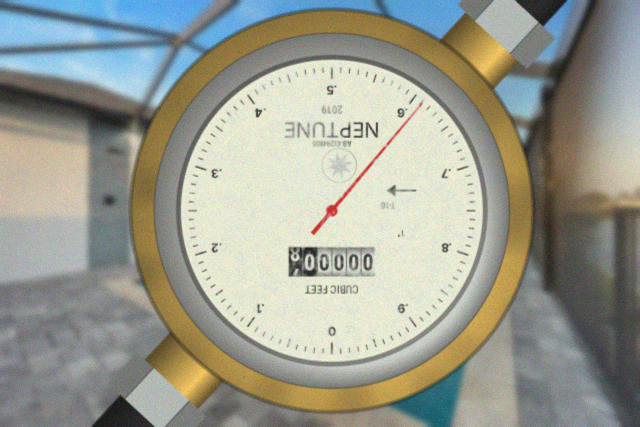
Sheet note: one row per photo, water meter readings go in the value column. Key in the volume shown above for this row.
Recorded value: 7.61 ft³
